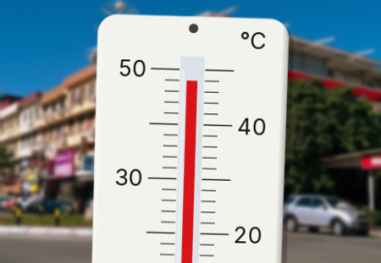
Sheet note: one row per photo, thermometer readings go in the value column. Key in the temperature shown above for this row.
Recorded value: 48 °C
